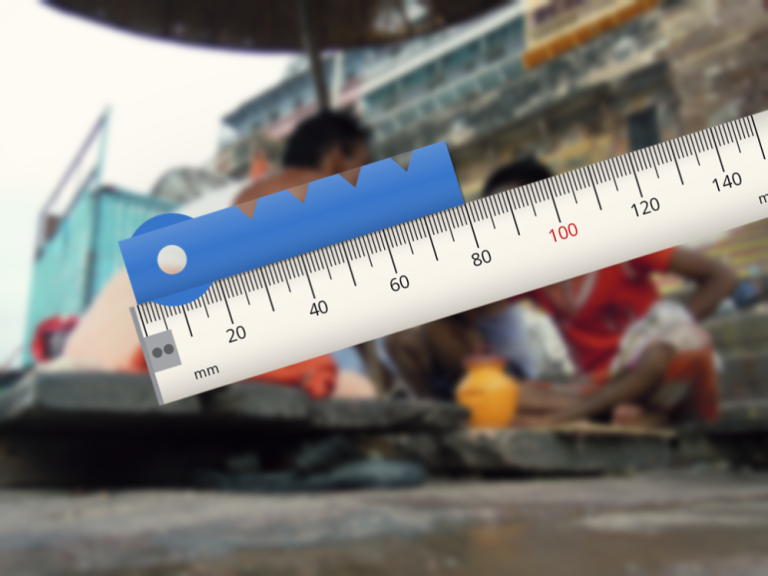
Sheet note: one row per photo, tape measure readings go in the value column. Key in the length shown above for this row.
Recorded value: 80 mm
